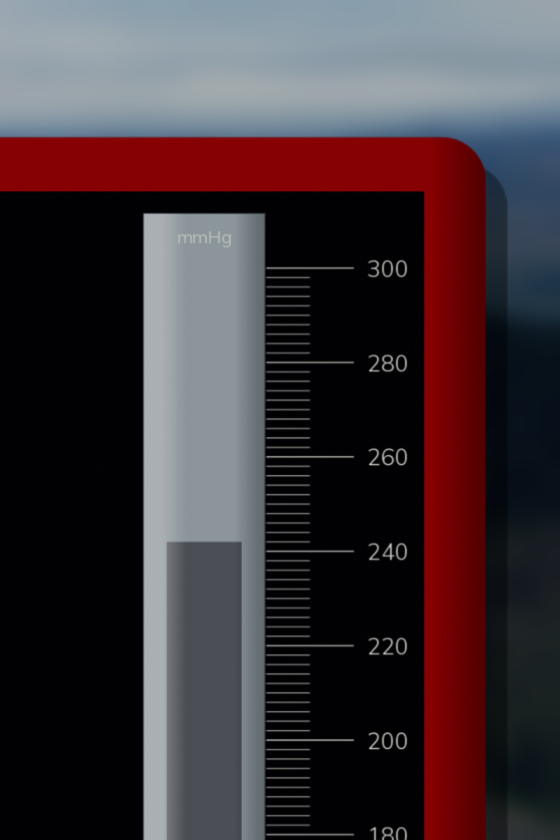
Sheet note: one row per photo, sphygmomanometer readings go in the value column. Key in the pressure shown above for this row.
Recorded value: 242 mmHg
